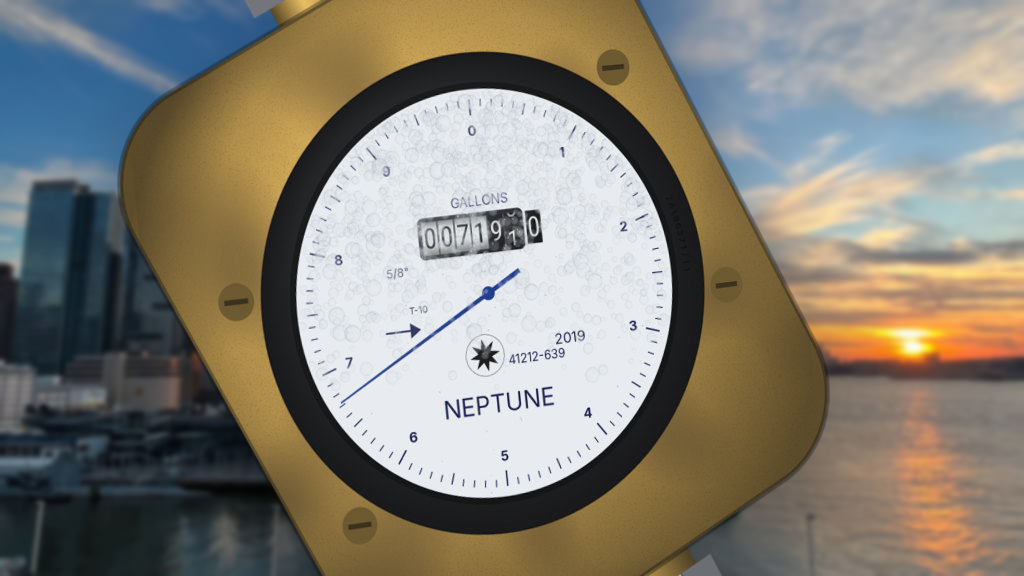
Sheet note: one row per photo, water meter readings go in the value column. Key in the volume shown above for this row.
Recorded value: 71906.7 gal
